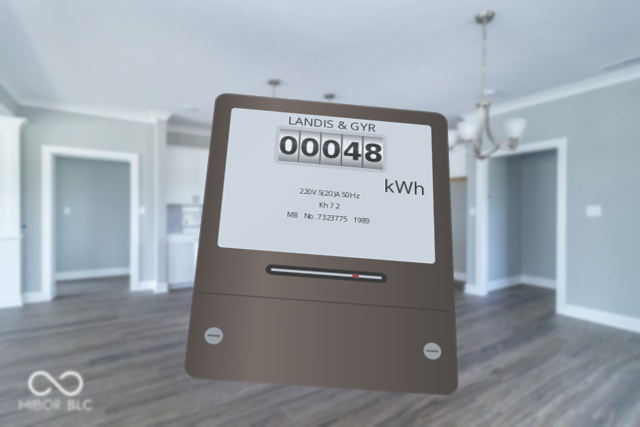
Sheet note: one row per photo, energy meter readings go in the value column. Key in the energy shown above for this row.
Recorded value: 48 kWh
